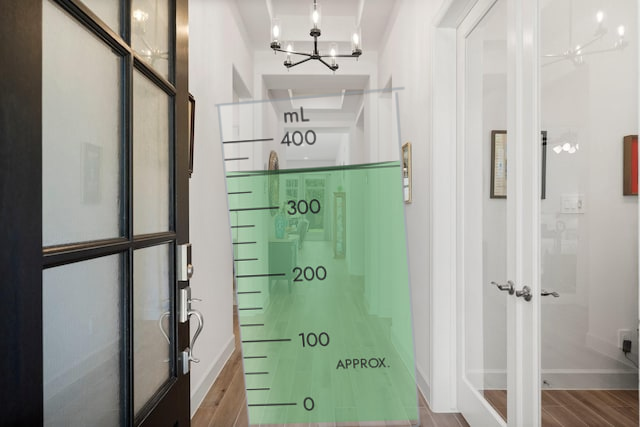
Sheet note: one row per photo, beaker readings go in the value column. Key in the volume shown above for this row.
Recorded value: 350 mL
